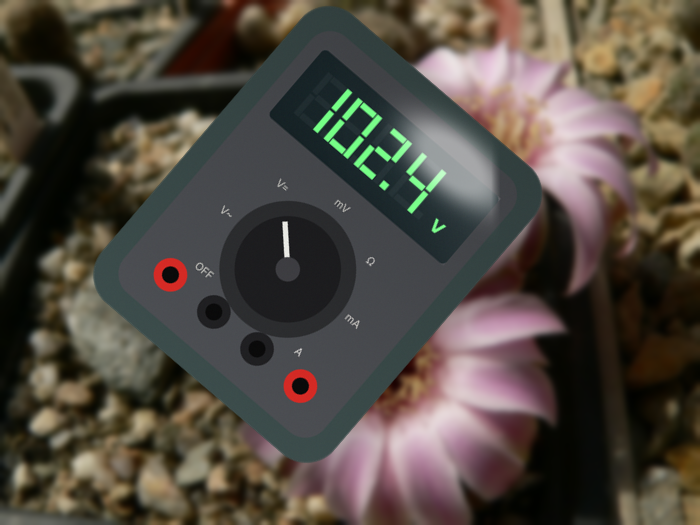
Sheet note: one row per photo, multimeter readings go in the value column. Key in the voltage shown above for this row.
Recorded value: 102.4 V
